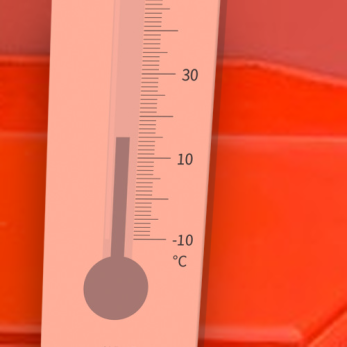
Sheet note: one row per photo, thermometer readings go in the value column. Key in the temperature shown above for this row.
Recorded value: 15 °C
